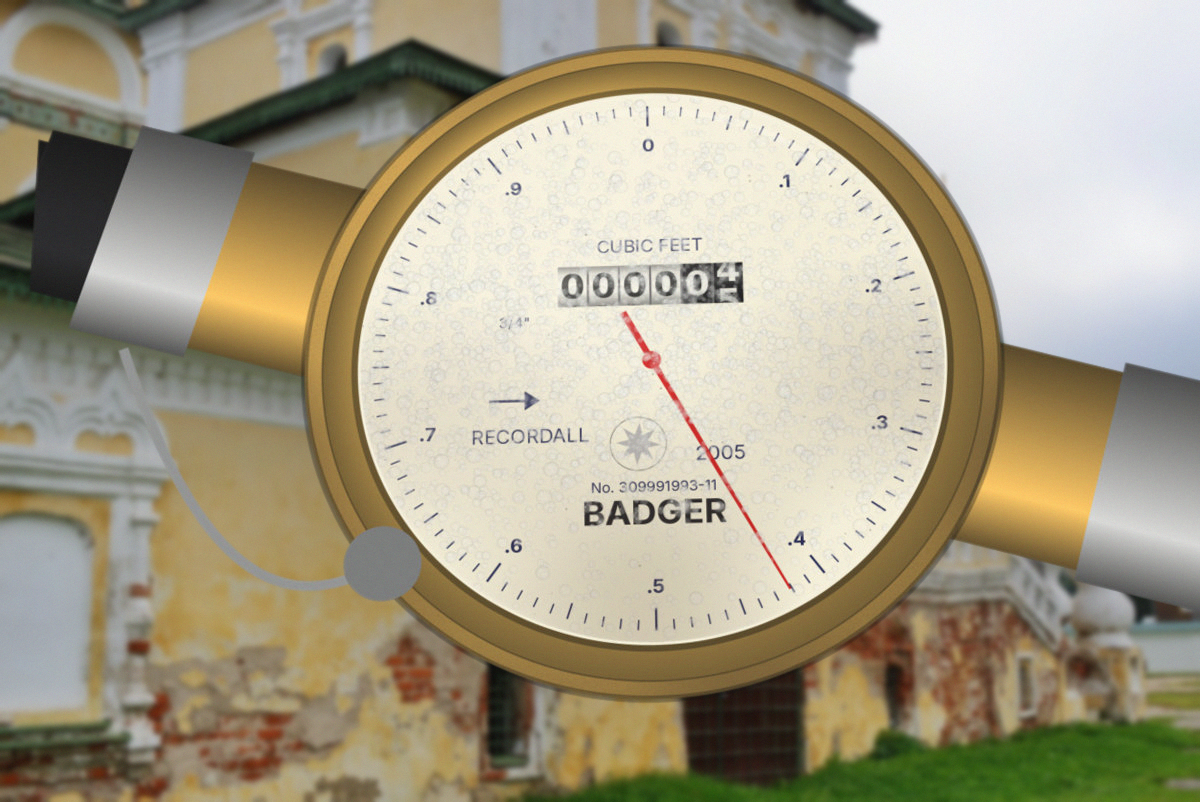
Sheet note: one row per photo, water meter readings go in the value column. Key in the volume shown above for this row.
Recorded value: 4.42 ft³
